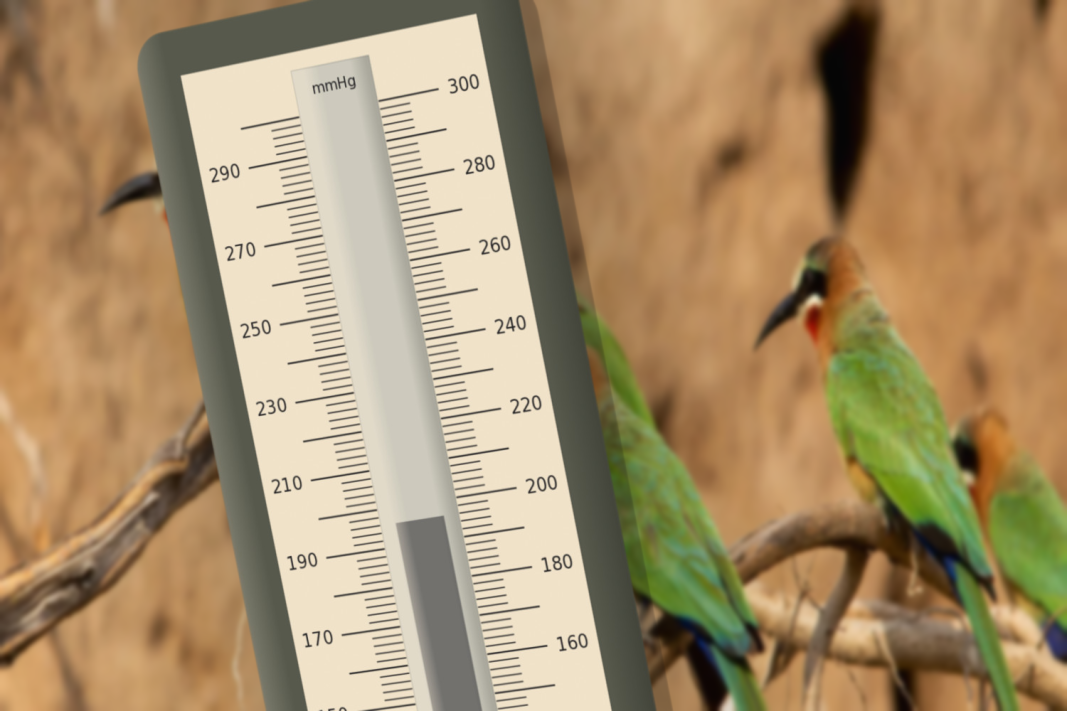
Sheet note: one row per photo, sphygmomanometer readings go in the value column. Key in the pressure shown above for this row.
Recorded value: 196 mmHg
